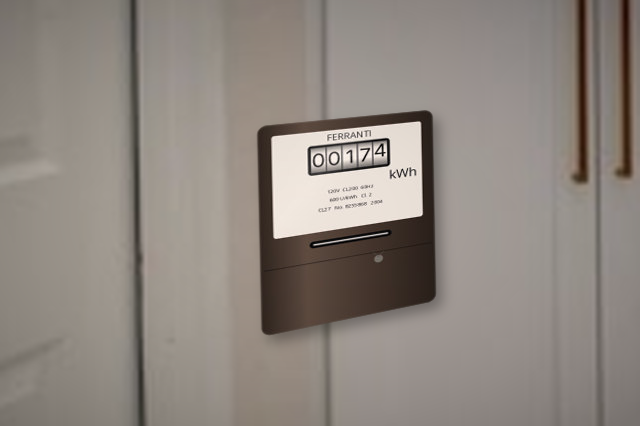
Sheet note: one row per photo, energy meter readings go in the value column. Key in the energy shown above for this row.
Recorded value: 174 kWh
